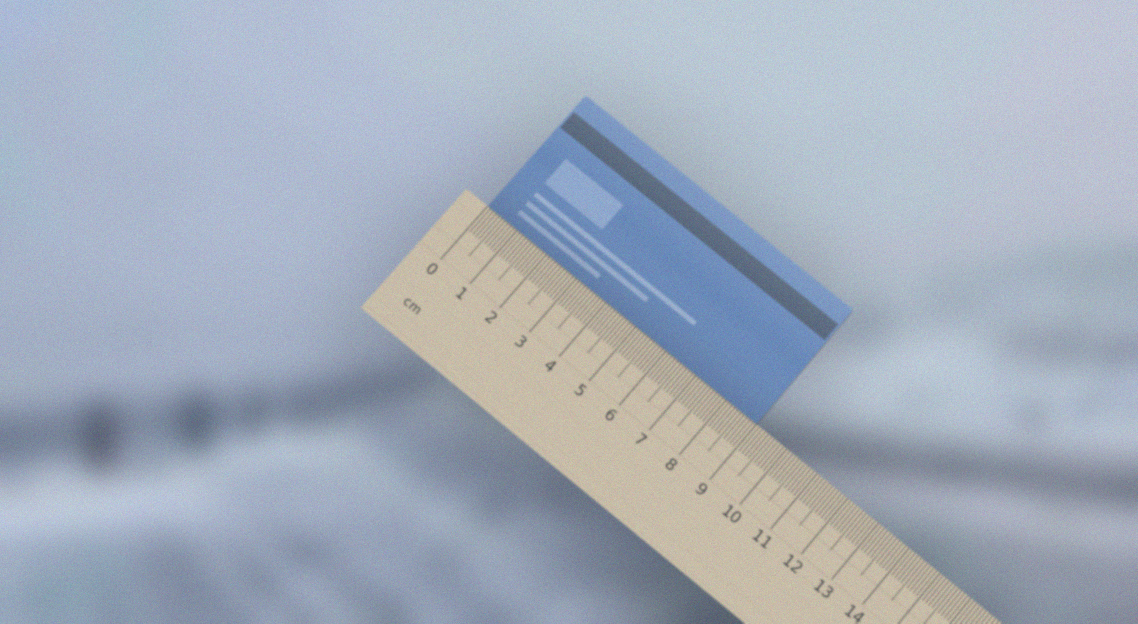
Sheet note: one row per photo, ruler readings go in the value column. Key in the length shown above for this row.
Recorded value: 9 cm
